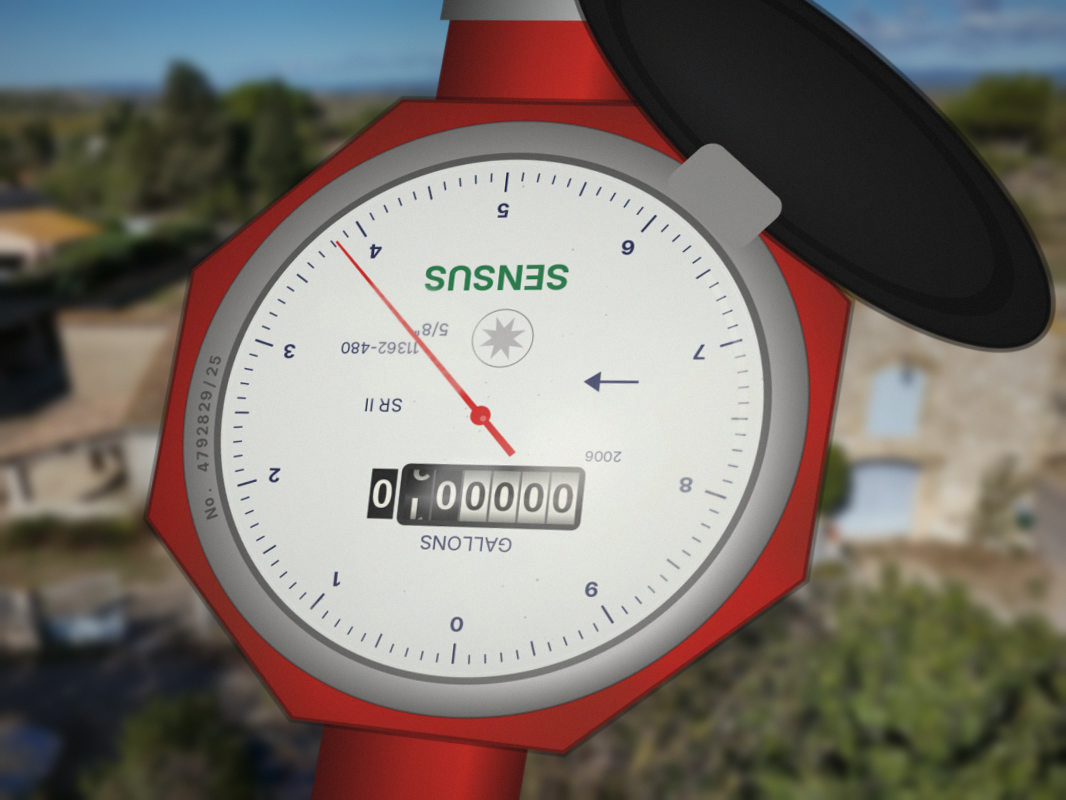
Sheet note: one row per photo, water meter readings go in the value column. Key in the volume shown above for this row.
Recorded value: 13.8 gal
